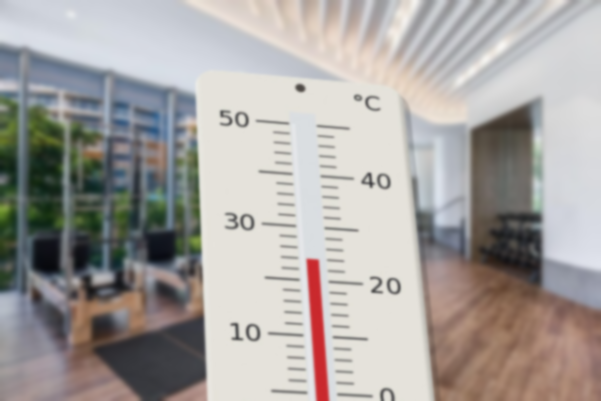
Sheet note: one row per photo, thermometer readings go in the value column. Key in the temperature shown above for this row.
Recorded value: 24 °C
